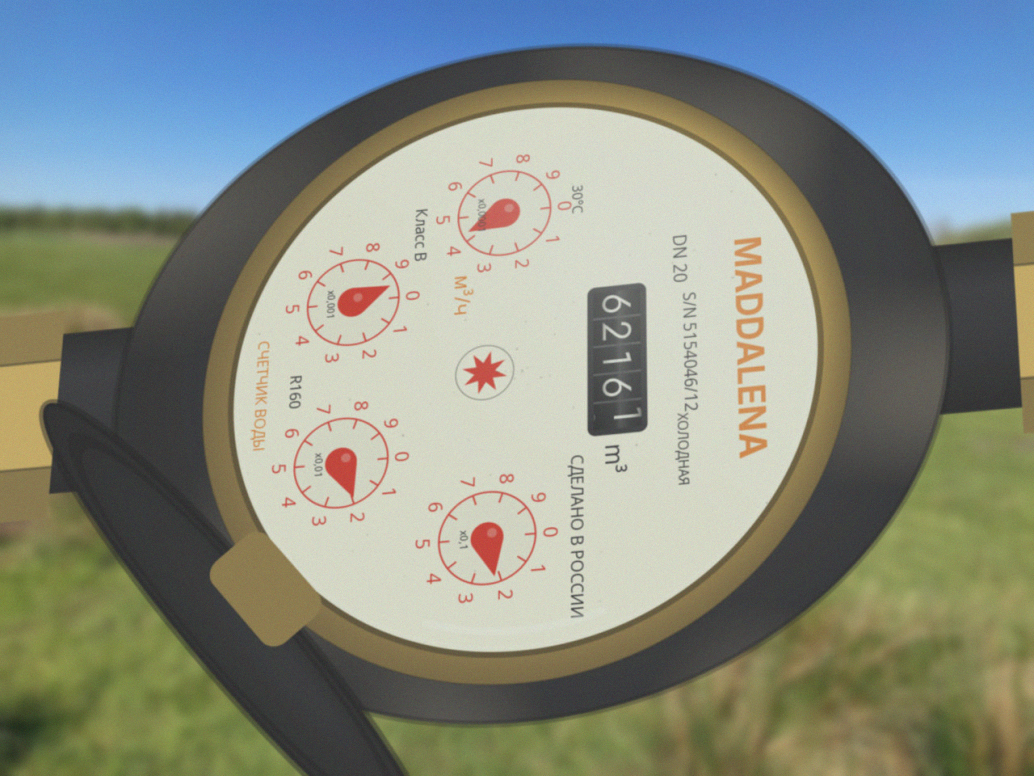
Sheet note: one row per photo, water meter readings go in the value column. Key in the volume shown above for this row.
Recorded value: 62161.2194 m³
